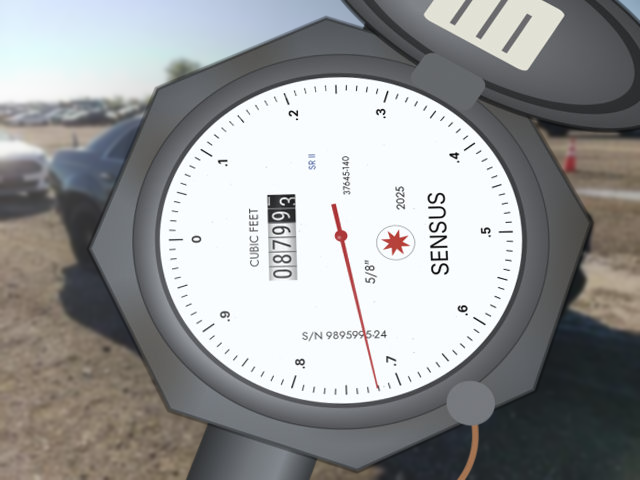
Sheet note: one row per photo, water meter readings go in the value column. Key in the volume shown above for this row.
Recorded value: 87992.72 ft³
